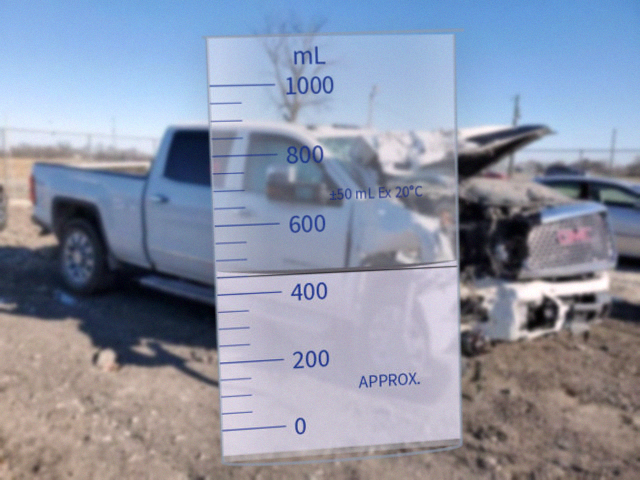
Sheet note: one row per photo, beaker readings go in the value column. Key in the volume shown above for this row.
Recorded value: 450 mL
